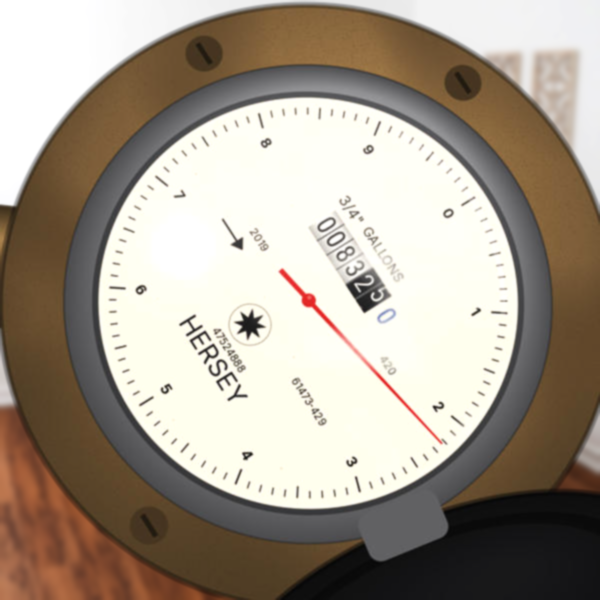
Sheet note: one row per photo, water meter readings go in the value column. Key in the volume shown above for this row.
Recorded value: 83252.2 gal
